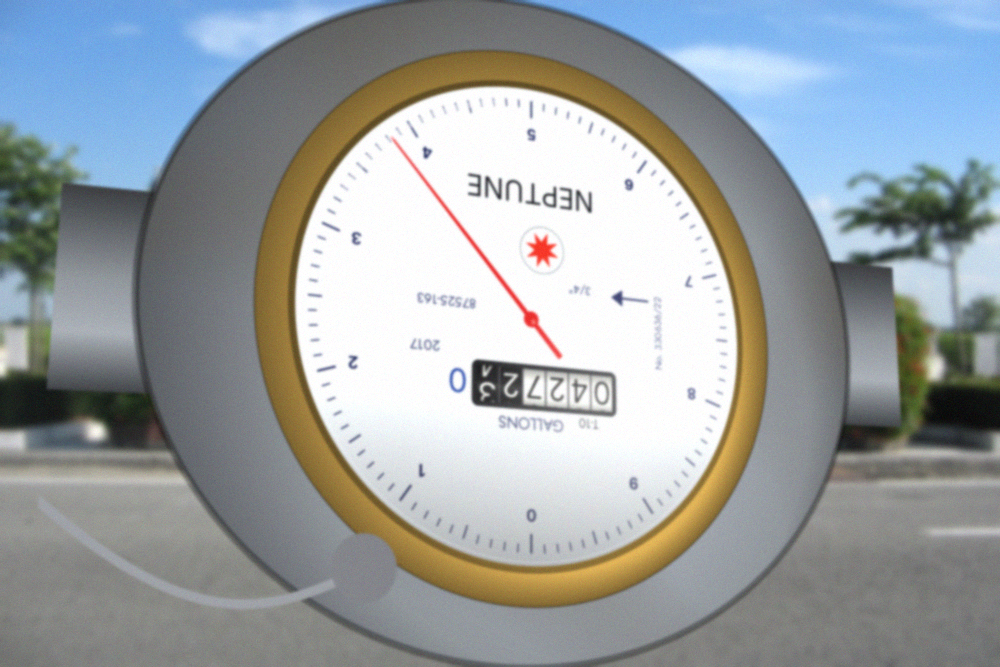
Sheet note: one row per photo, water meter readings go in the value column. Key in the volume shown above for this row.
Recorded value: 427233.8 gal
